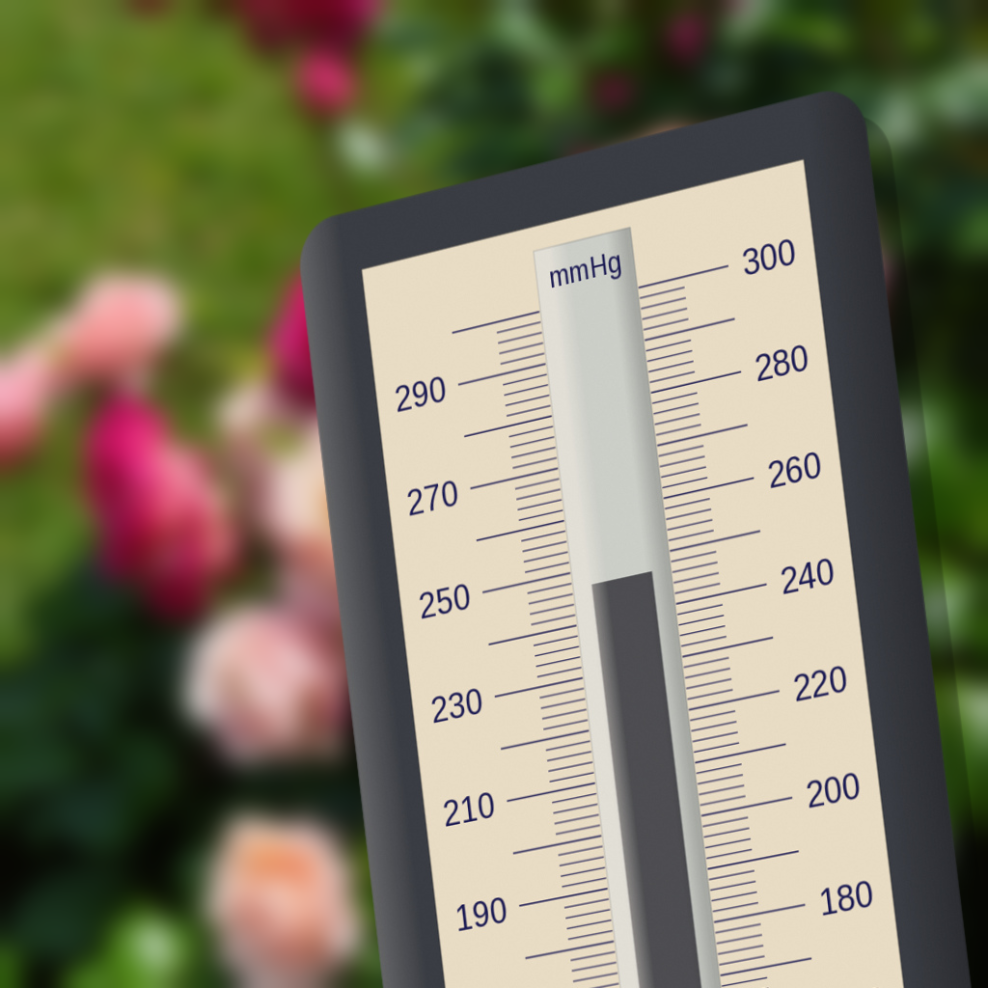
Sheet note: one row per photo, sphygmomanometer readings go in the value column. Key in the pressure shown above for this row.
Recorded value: 247 mmHg
